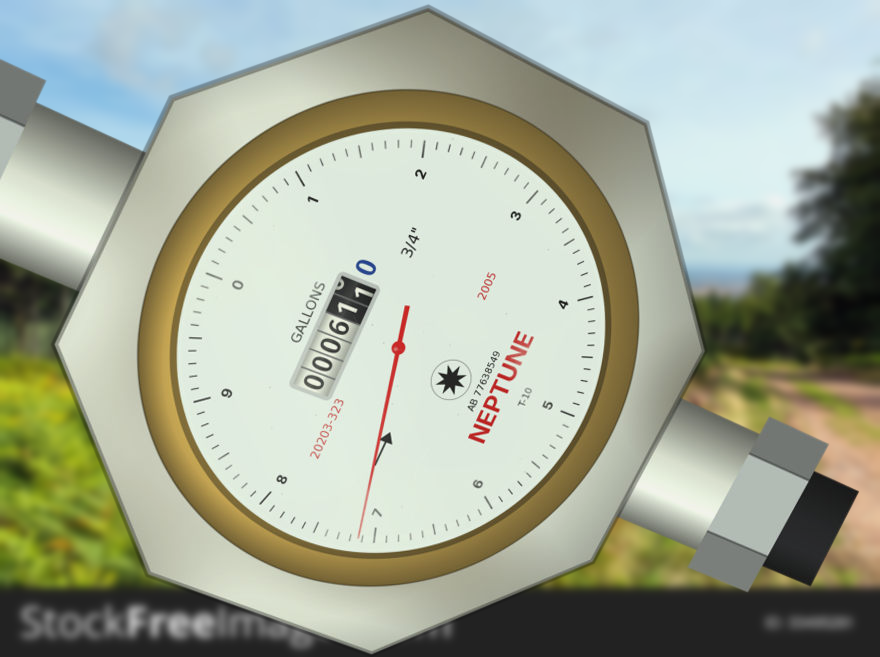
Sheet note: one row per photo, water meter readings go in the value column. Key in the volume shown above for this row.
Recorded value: 6107.1 gal
